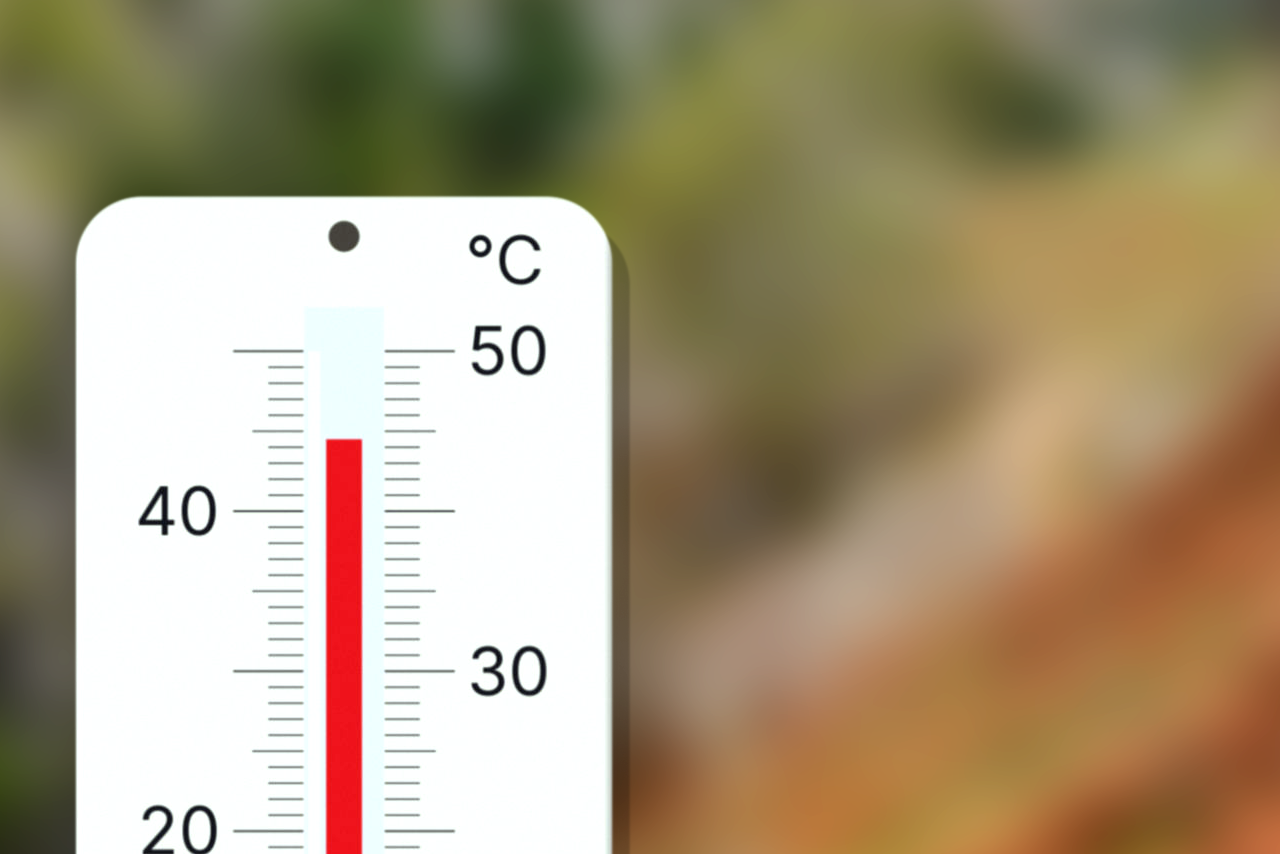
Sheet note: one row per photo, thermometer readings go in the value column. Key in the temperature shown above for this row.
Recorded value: 44.5 °C
